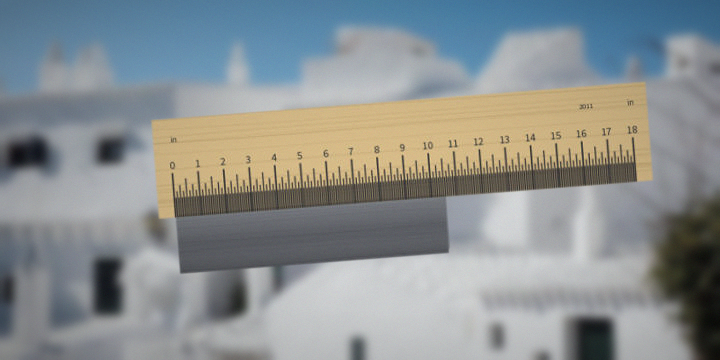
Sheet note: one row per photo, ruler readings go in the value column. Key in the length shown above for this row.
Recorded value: 10.5 in
